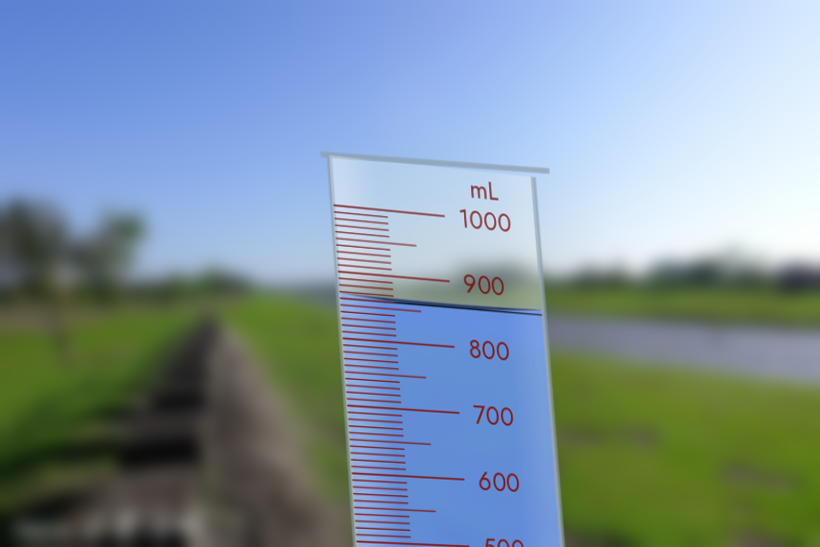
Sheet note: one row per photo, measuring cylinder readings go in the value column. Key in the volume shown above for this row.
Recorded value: 860 mL
